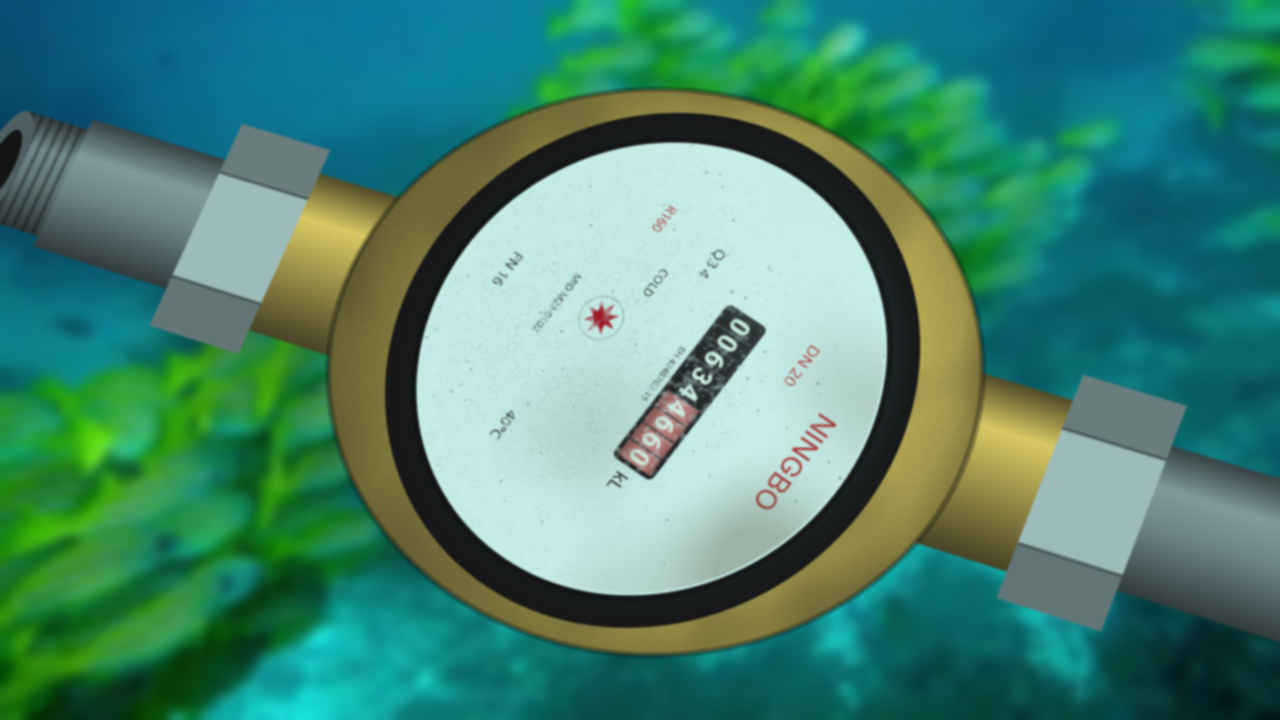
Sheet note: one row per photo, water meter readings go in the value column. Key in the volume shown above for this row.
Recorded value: 634.4660 kL
